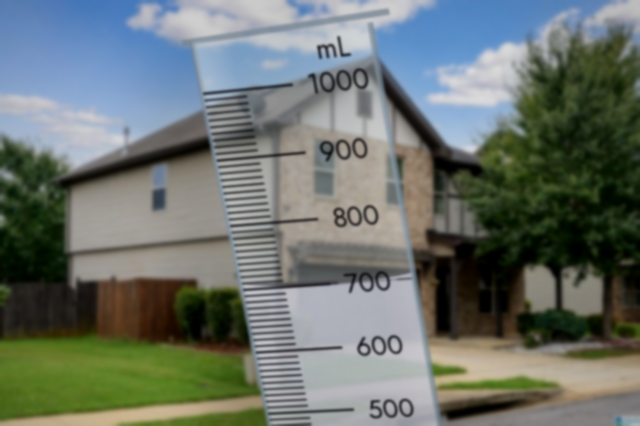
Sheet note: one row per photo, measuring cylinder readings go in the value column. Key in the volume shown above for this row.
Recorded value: 700 mL
